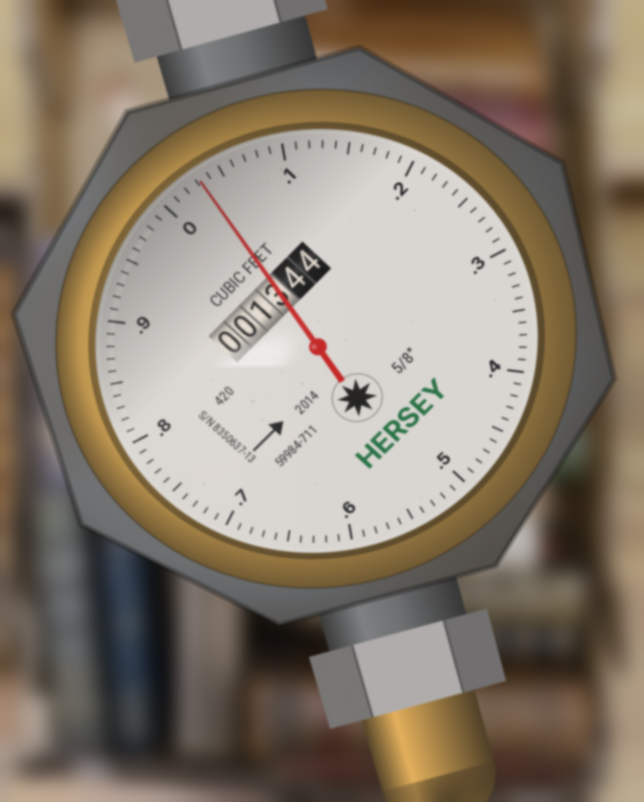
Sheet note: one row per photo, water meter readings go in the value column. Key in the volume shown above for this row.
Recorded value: 1344.03 ft³
